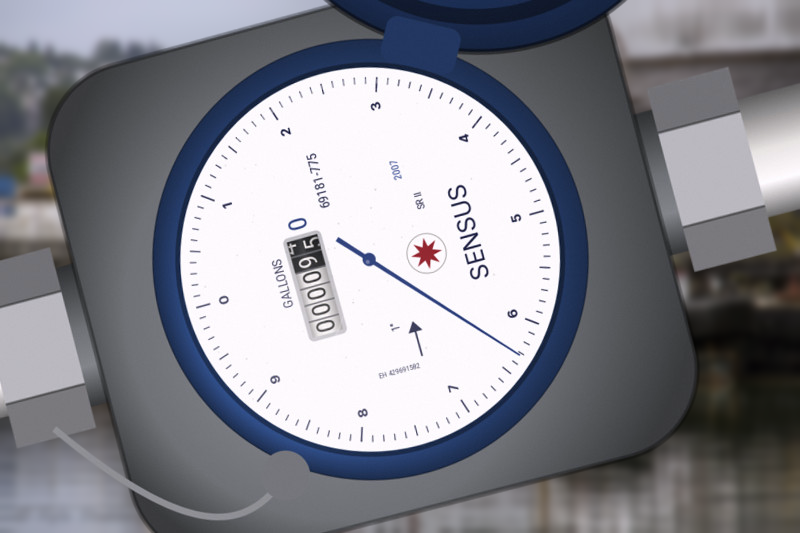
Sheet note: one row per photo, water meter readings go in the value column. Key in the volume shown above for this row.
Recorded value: 946.3 gal
